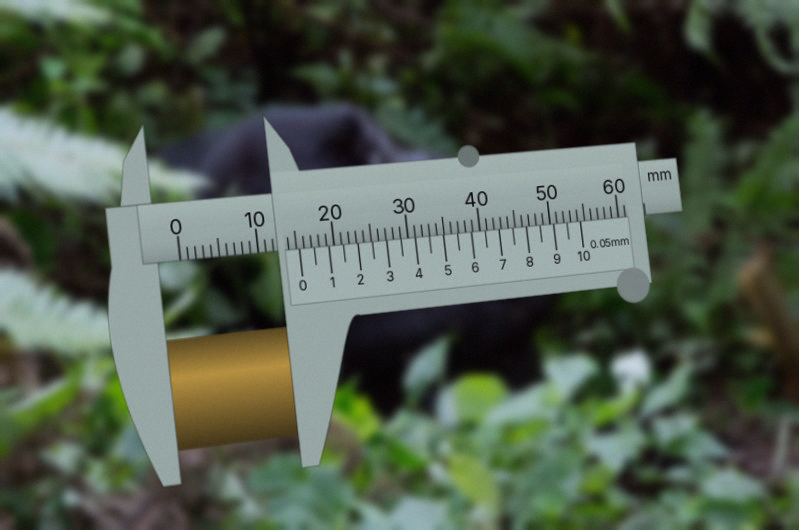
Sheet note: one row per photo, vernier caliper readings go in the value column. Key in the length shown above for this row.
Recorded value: 15.4 mm
